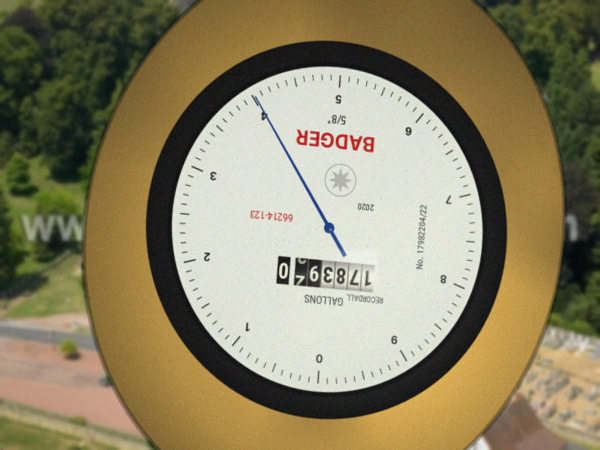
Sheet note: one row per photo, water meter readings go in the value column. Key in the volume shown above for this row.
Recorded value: 1783924.0 gal
